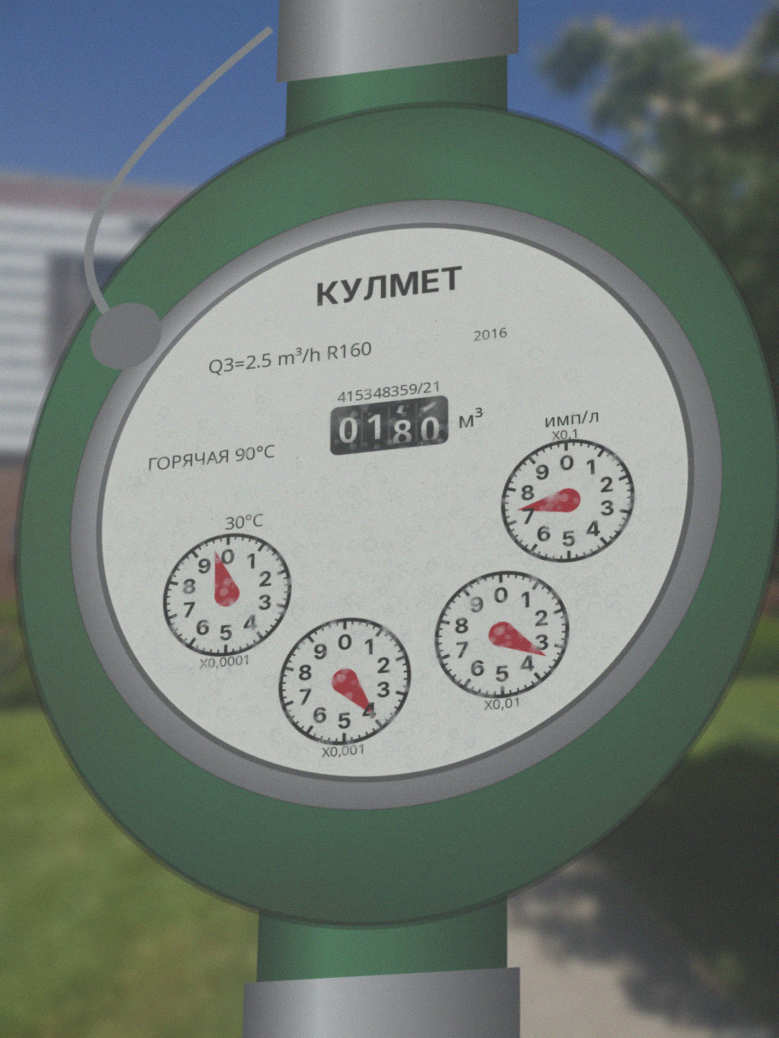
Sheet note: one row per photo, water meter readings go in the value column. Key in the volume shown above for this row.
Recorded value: 179.7339 m³
